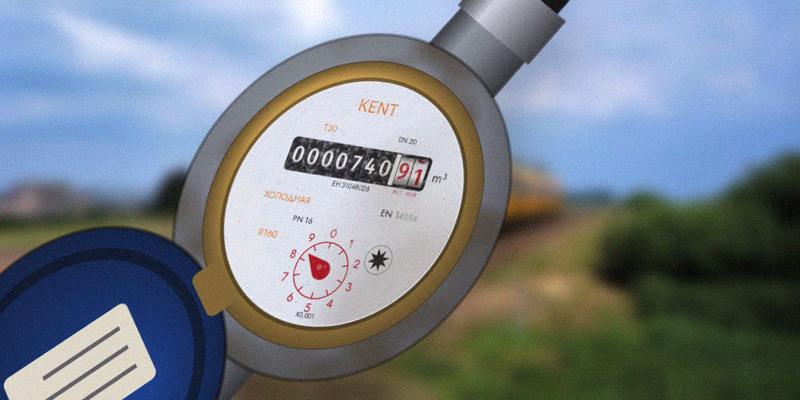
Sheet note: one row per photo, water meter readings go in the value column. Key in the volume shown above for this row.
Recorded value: 740.908 m³
